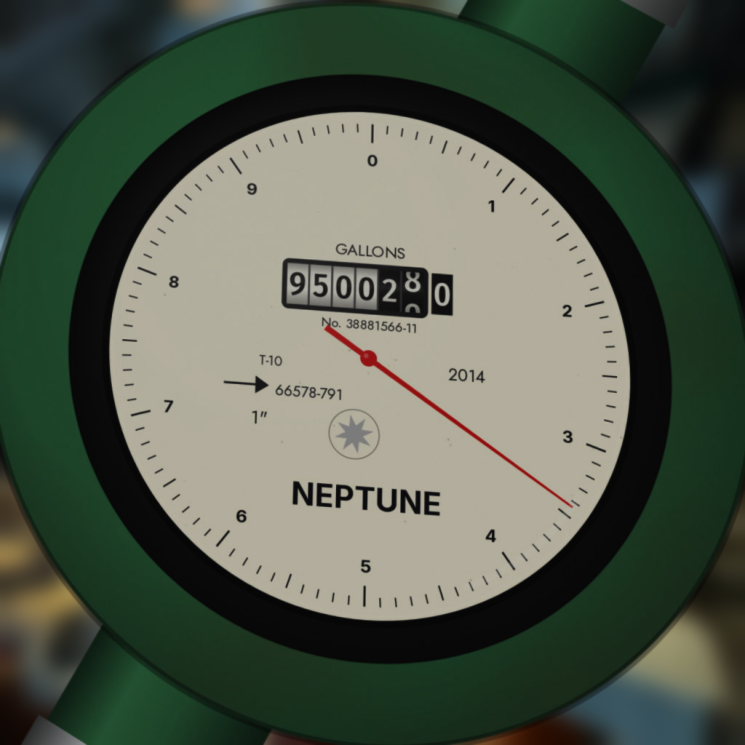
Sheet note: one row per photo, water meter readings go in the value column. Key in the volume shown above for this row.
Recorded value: 9500283.4 gal
